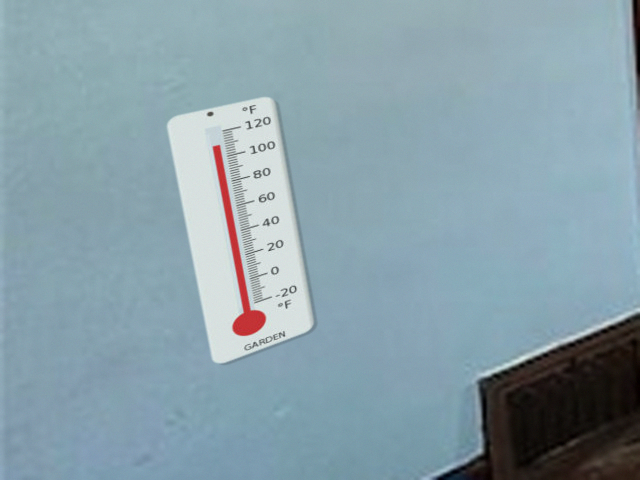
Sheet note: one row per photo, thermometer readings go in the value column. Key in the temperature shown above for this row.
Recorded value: 110 °F
